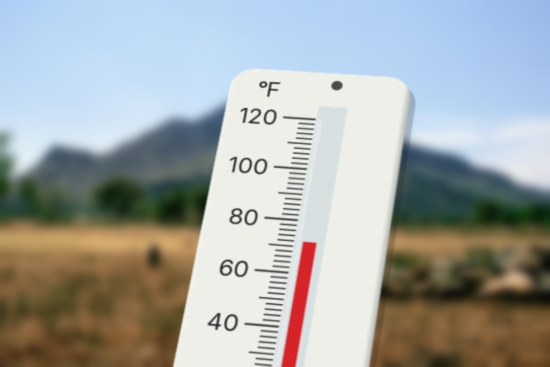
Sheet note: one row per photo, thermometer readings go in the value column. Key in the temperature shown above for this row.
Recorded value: 72 °F
